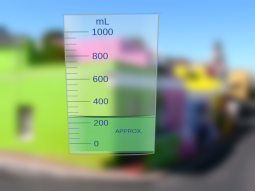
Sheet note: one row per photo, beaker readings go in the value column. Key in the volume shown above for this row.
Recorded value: 250 mL
